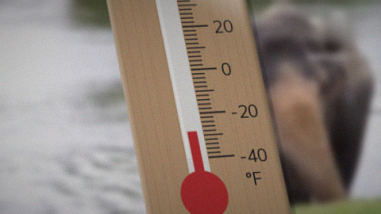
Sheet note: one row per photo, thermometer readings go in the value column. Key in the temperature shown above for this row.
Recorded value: -28 °F
